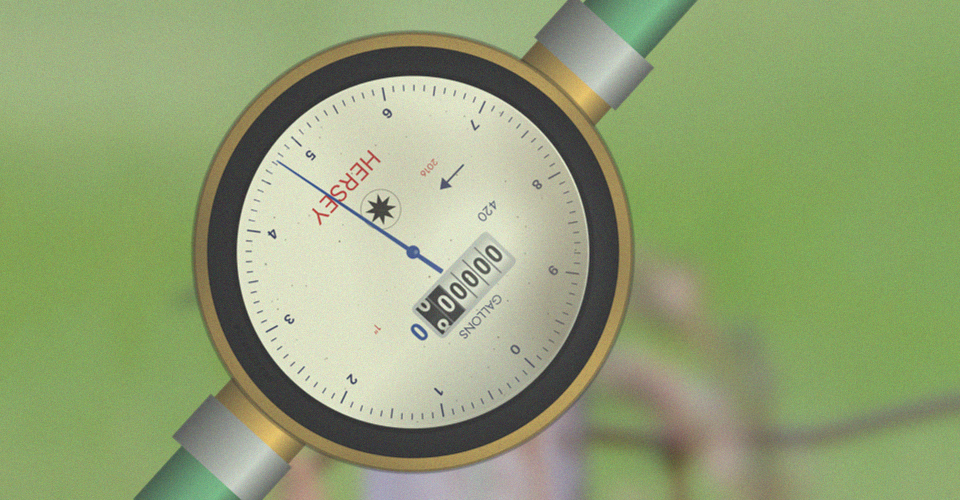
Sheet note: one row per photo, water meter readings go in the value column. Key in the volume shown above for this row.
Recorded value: 84.7 gal
